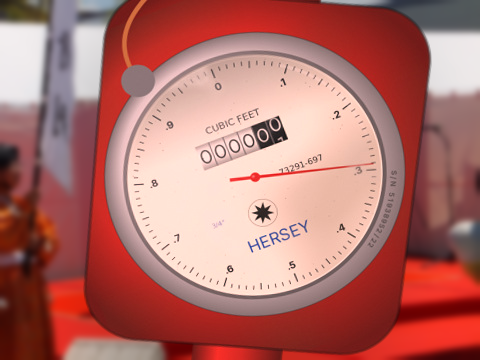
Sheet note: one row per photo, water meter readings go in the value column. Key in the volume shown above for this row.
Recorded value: 0.29 ft³
